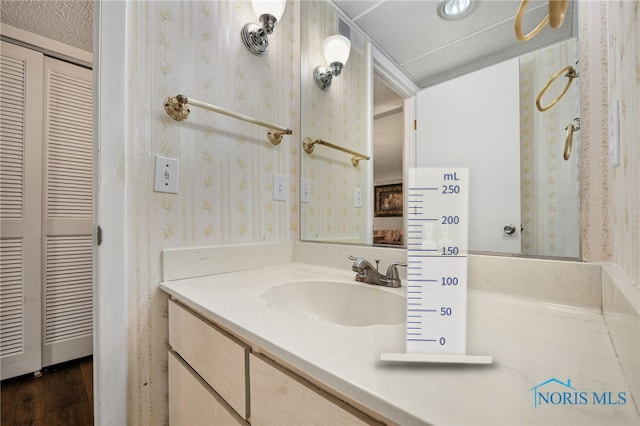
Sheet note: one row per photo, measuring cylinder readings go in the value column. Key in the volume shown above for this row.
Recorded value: 140 mL
